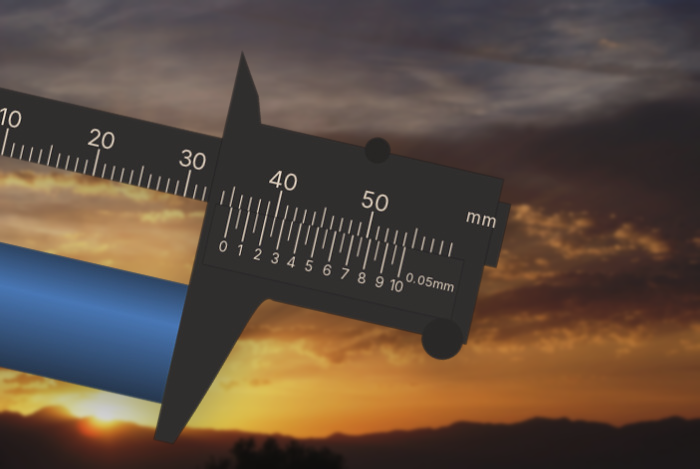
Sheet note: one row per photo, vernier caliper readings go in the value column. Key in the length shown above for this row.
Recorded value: 35.2 mm
